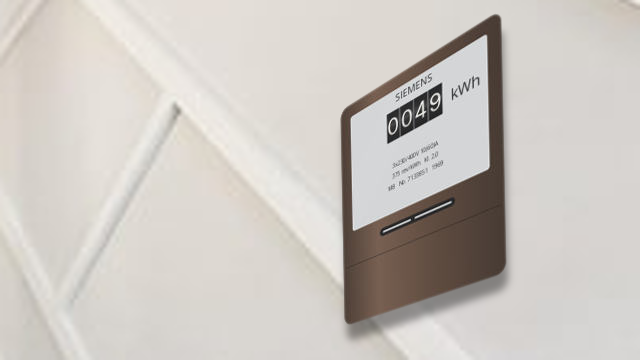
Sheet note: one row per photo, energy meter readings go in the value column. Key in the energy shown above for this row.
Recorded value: 49 kWh
